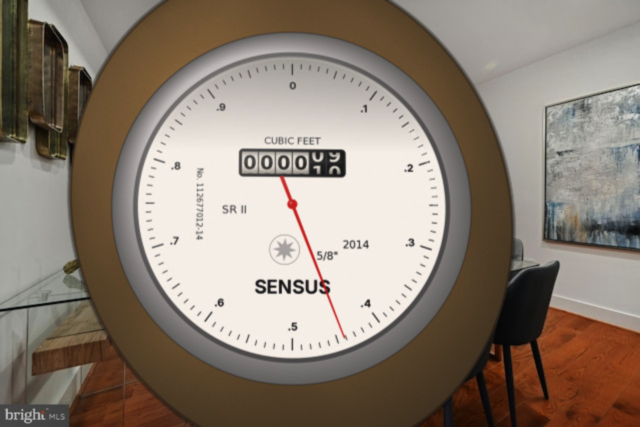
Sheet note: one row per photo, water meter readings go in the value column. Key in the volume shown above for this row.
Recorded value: 9.44 ft³
